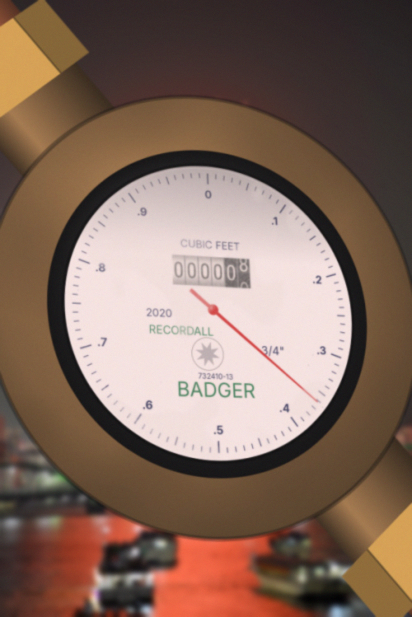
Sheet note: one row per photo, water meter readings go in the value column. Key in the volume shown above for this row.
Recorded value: 8.36 ft³
